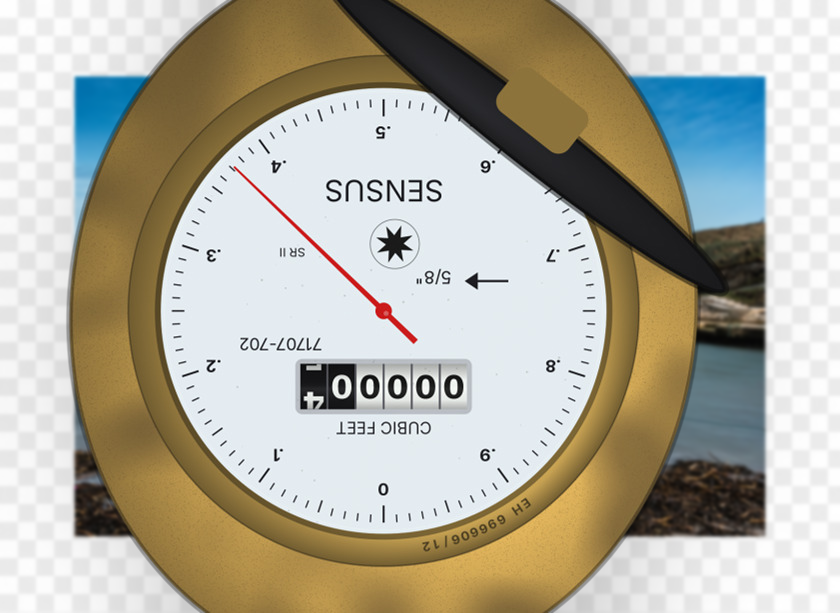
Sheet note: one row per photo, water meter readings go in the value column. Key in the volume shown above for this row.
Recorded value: 4.37 ft³
